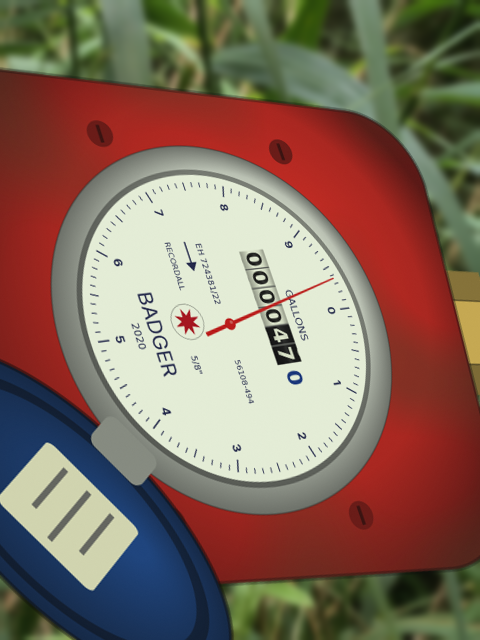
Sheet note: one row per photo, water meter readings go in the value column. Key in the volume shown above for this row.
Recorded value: 469.6 gal
